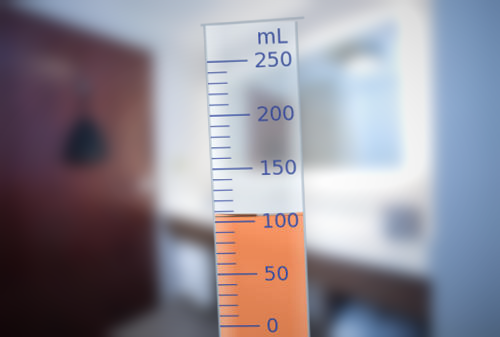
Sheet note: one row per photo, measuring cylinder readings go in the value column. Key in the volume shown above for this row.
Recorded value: 105 mL
